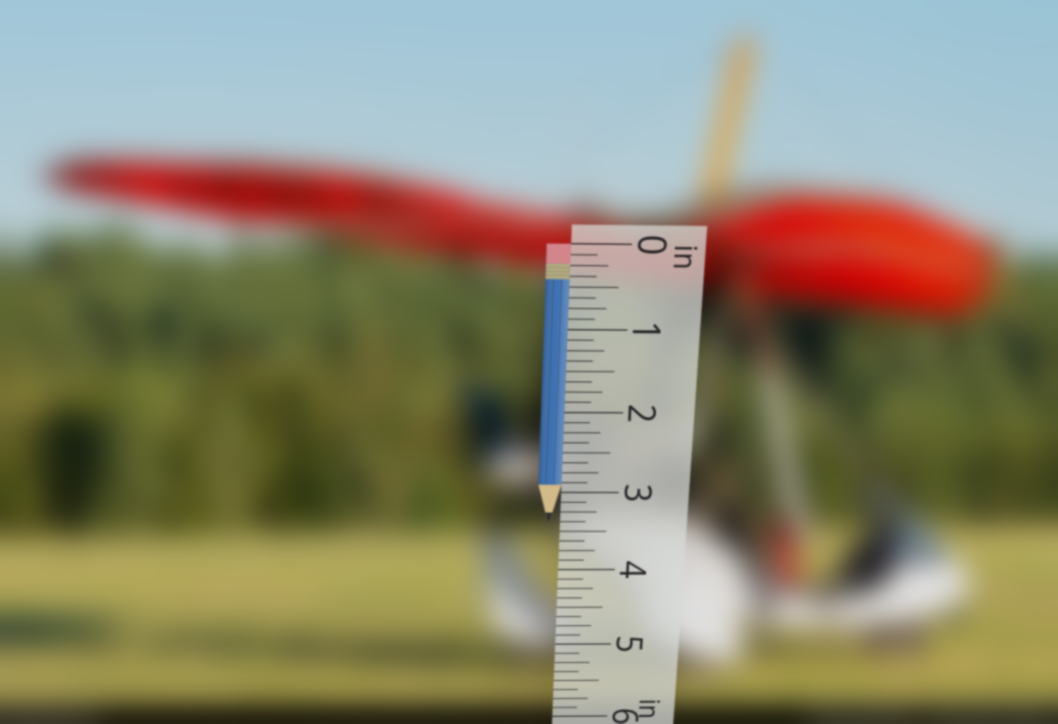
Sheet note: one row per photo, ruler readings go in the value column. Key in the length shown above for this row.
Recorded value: 3.375 in
